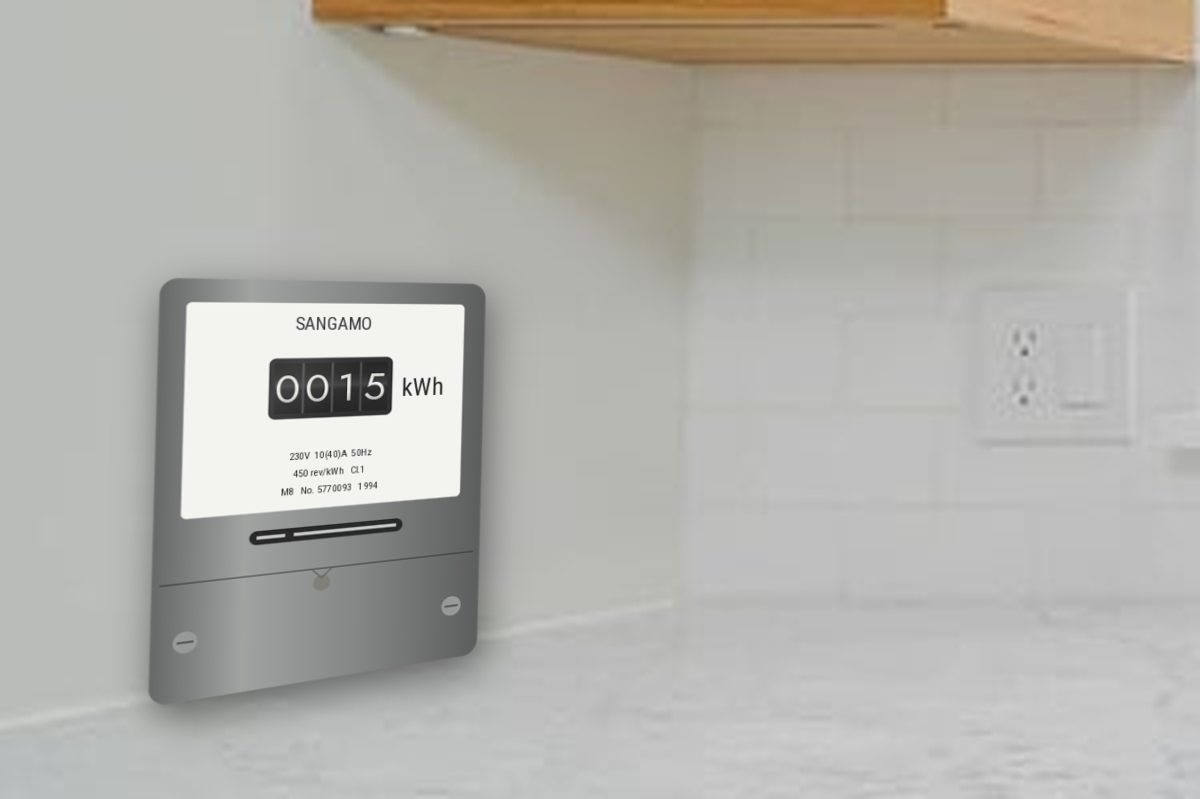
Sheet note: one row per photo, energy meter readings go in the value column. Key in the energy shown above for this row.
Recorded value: 15 kWh
